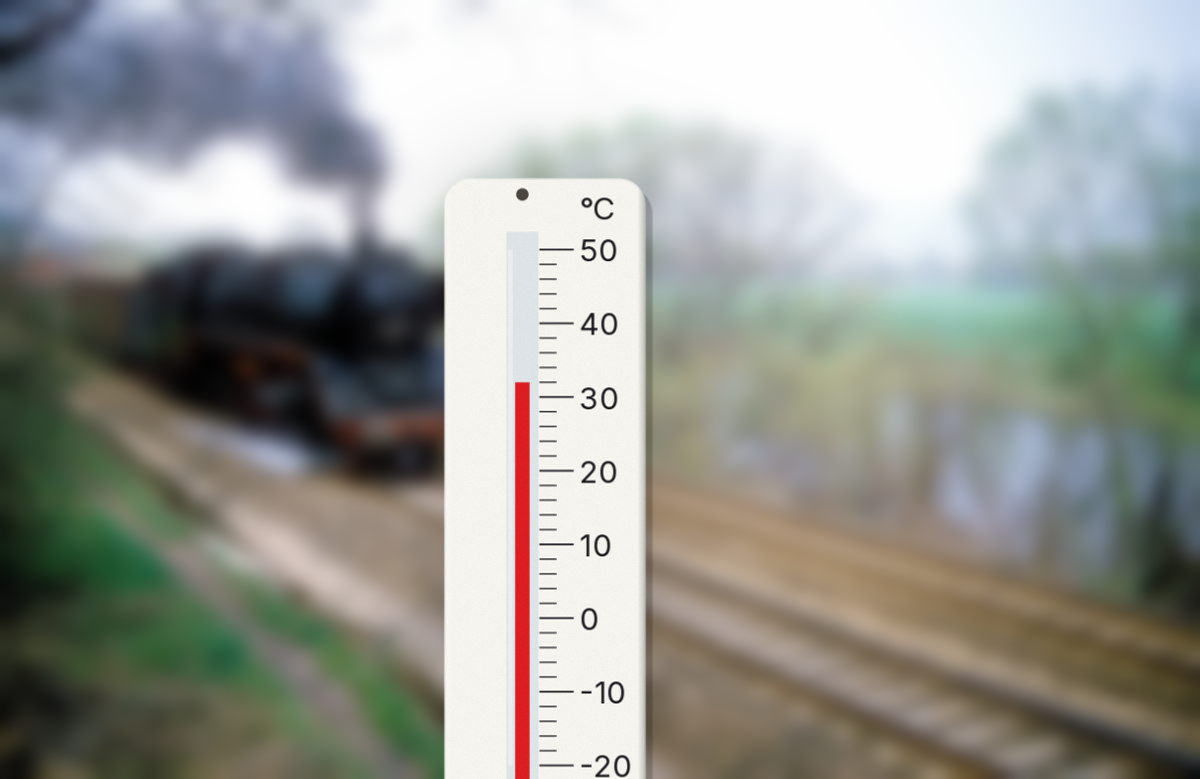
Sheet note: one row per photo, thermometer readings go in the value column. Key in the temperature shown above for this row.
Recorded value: 32 °C
